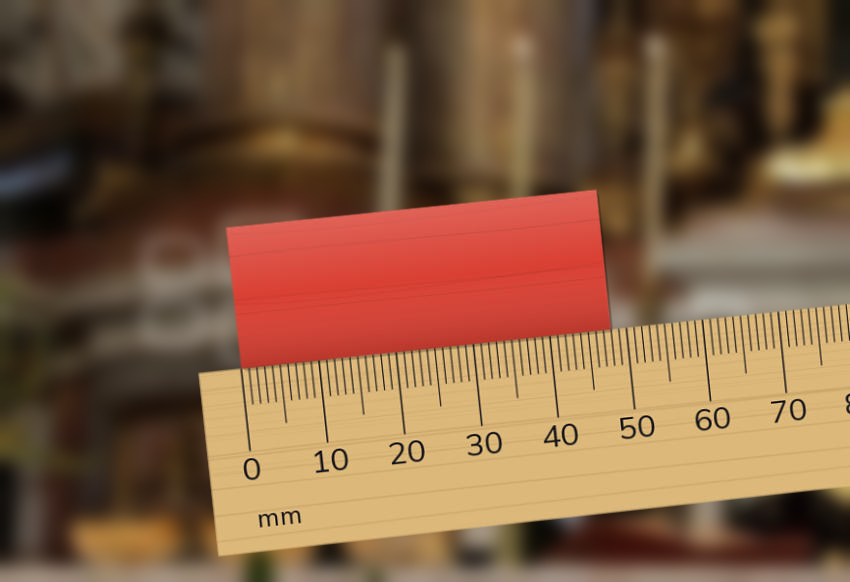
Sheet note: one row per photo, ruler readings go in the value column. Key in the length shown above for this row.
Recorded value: 48 mm
